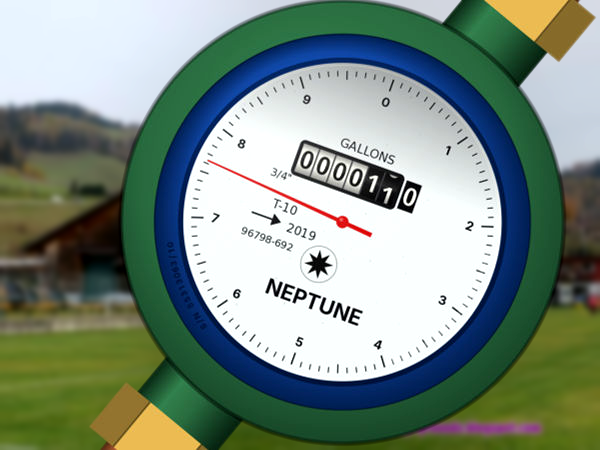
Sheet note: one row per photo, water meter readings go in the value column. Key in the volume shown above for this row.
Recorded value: 107.6 gal
